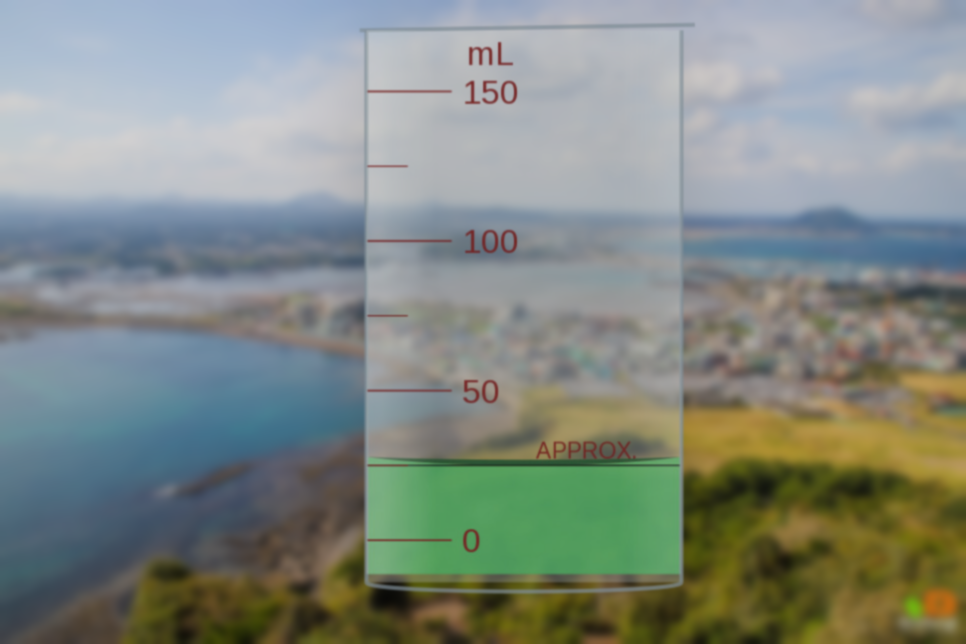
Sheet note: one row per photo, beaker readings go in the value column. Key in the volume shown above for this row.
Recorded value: 25 mL
